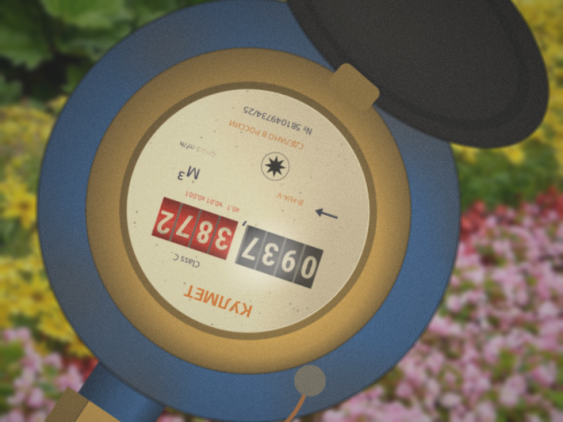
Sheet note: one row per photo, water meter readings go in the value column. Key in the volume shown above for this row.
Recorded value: 937.3872 m³
